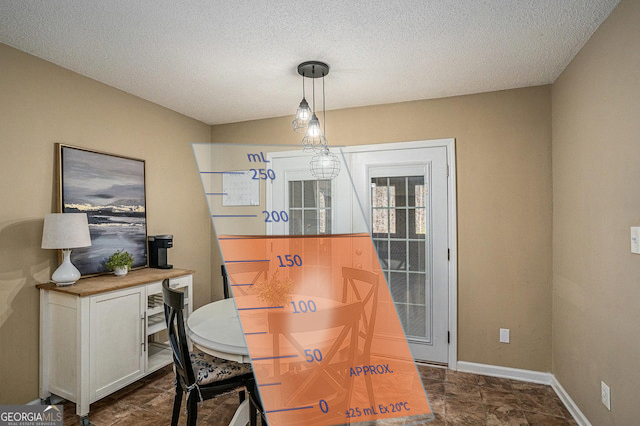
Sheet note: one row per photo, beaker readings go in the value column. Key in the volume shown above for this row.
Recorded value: 175 mL
